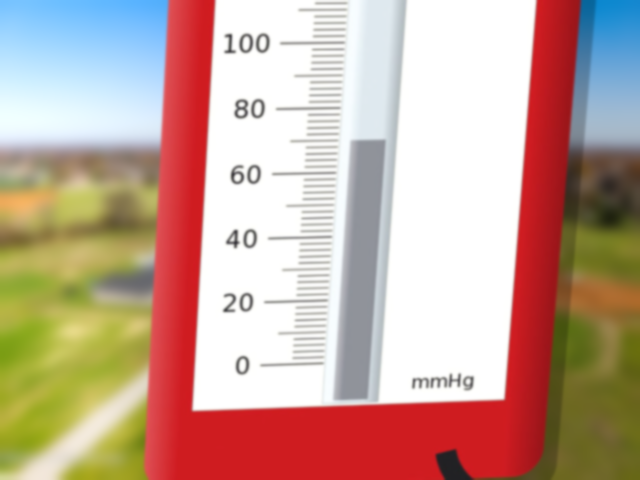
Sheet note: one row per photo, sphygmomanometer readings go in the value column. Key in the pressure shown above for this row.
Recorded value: 70 mmHg
